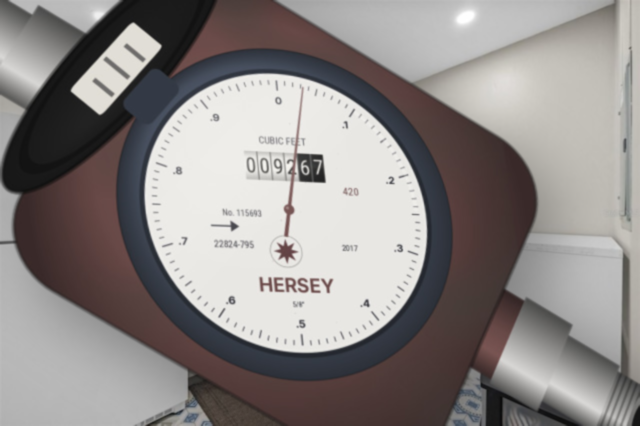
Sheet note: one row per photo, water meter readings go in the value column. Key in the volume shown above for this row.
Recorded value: 9267.03 ft³
